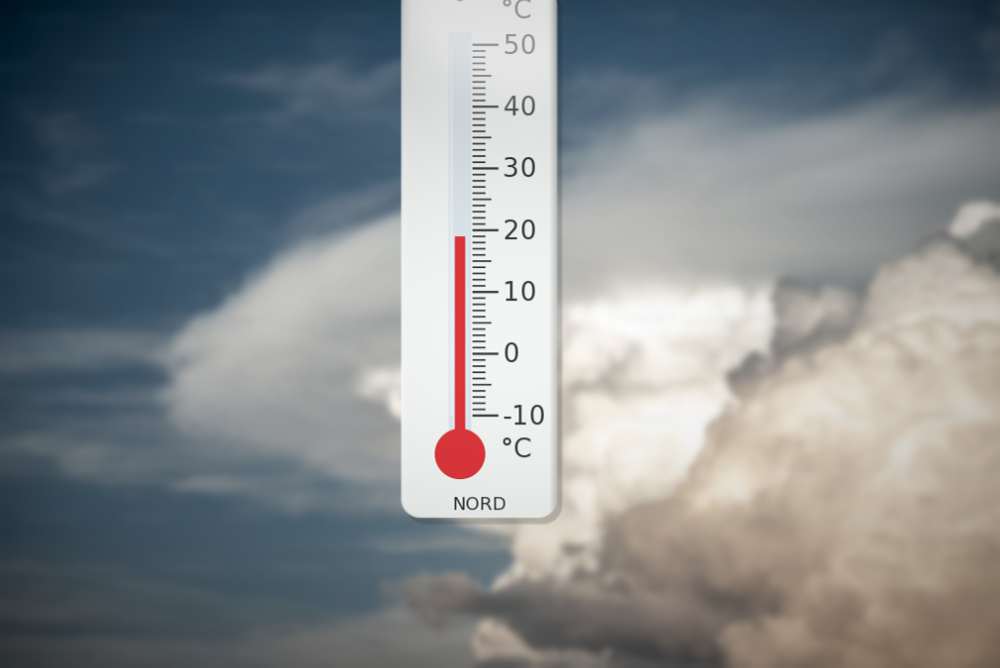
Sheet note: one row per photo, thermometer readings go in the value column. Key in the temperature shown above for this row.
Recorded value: 19 °C
